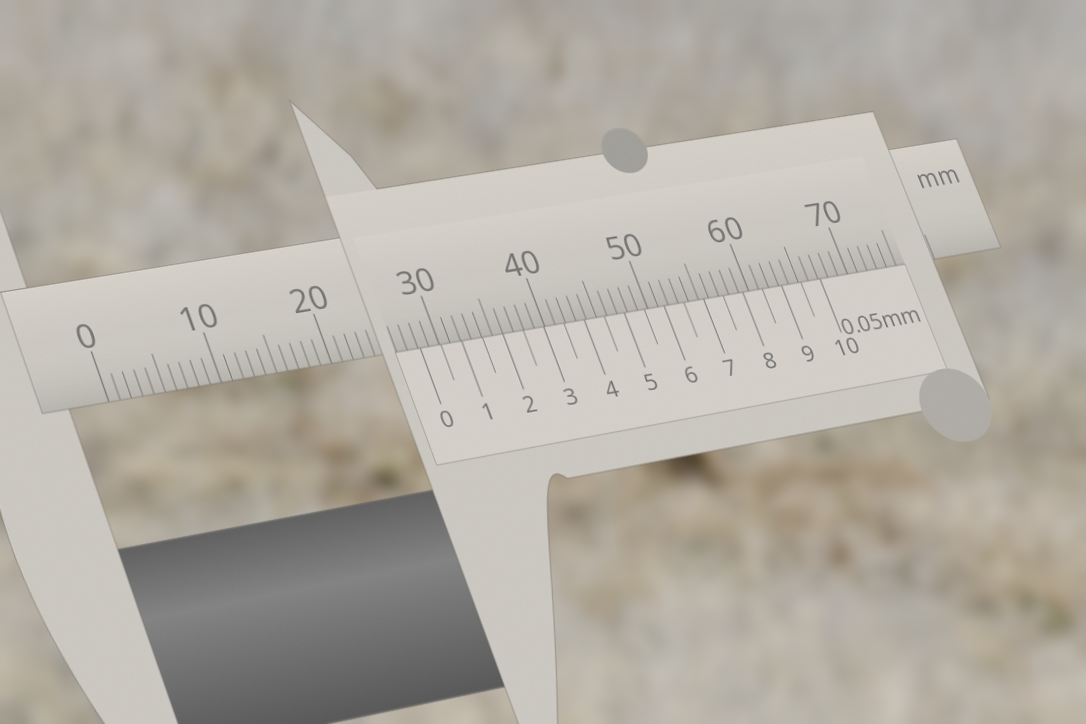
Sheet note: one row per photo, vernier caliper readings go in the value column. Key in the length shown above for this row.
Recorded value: 28.2 mm
